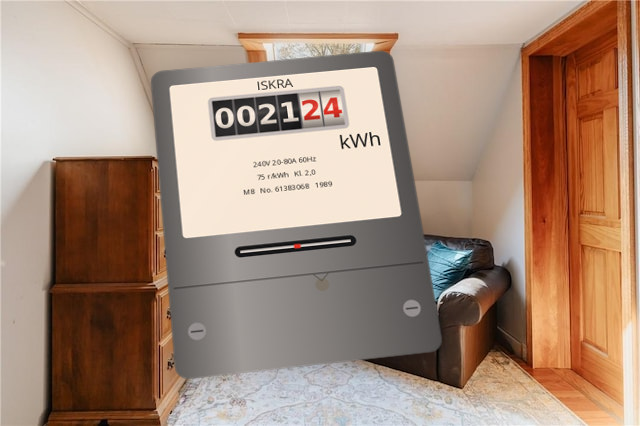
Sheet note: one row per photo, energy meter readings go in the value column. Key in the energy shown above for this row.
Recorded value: 21.24 kWh
